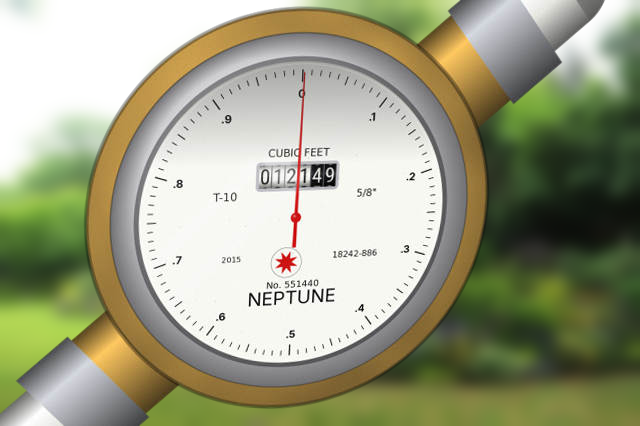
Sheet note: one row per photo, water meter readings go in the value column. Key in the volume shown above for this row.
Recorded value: 12149.00 ft³
